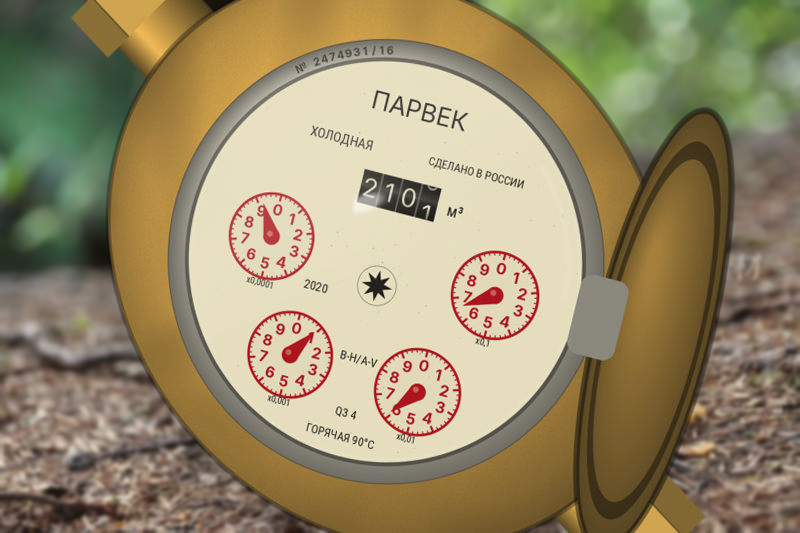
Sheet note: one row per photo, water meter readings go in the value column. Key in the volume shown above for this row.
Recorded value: 2100.6609 m³
